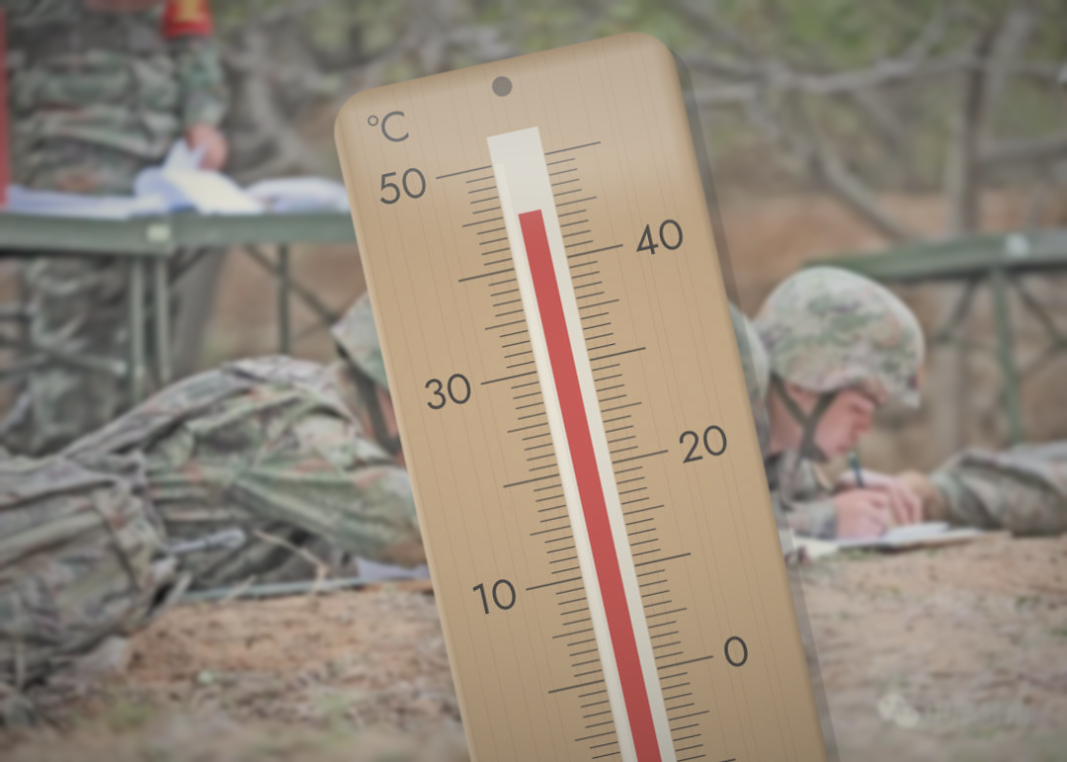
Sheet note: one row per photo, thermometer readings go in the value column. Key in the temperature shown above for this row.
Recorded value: 45 °C
